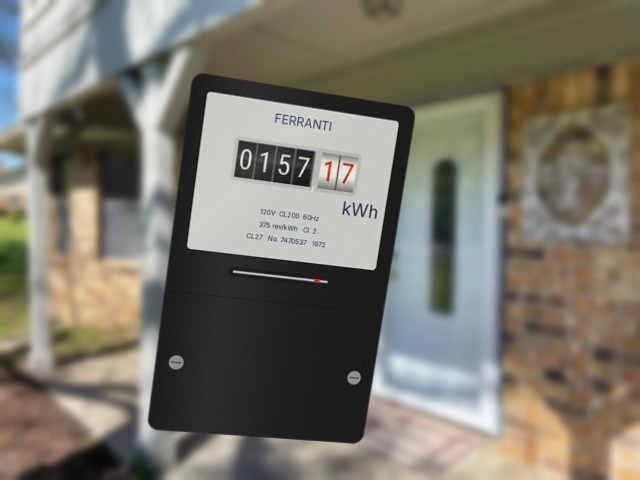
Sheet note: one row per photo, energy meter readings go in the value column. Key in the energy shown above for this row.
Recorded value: 157.17 kWh
